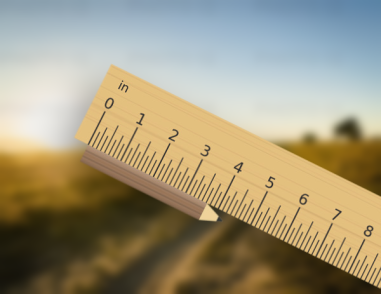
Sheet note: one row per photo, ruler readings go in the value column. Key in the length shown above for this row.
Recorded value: 4.25 in
